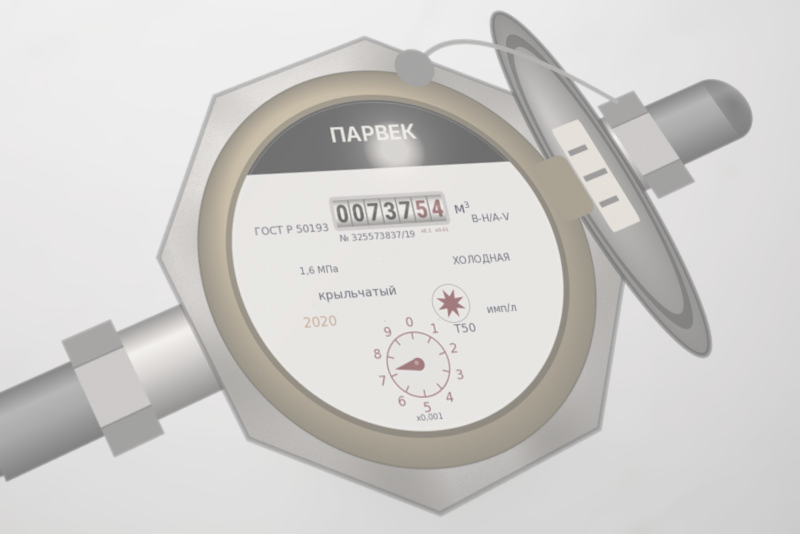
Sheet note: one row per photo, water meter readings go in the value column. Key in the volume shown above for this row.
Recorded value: 737.547 m³
